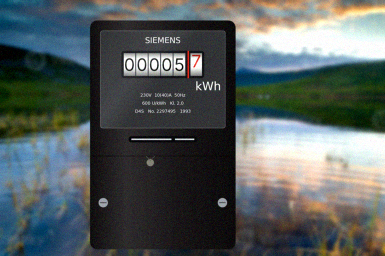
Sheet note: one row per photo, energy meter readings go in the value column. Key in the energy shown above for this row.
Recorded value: 5.7 kWh
